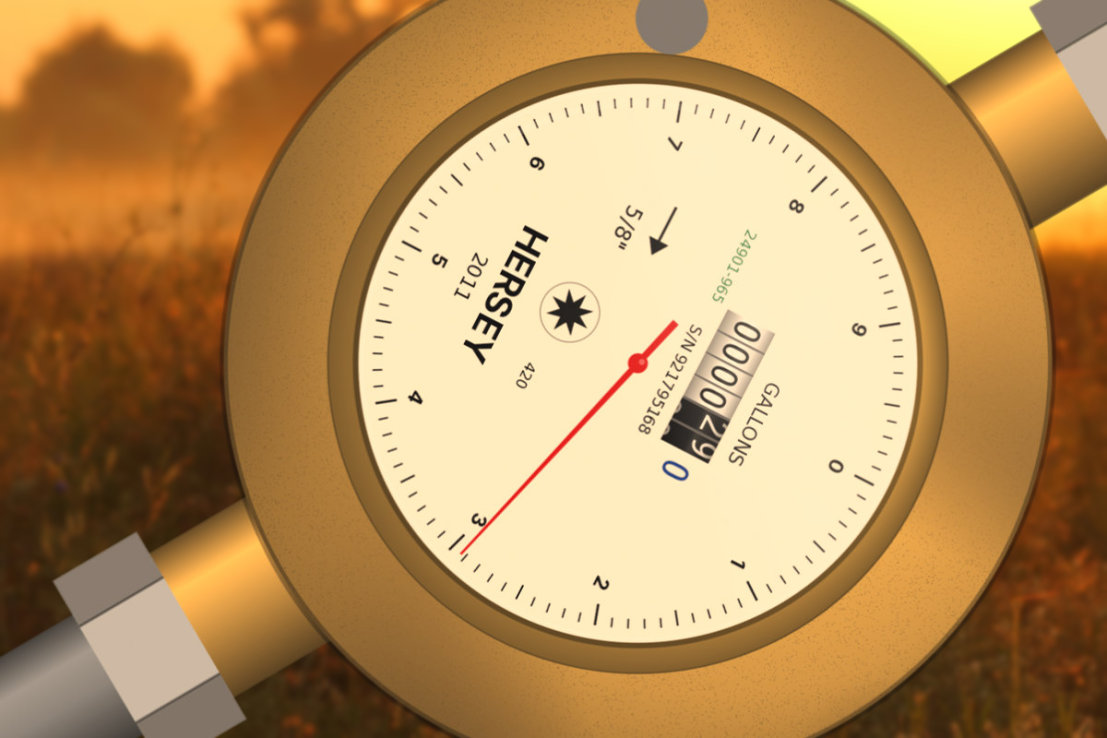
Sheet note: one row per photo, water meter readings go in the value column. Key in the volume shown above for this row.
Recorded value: 292.9 gal
